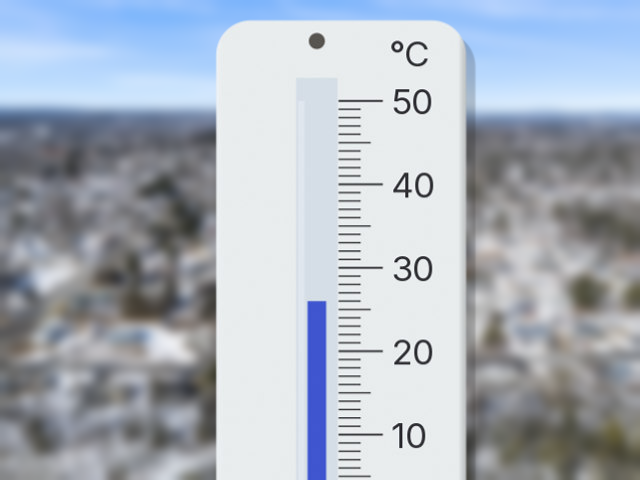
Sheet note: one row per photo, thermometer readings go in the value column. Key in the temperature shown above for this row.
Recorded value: 26 °C
